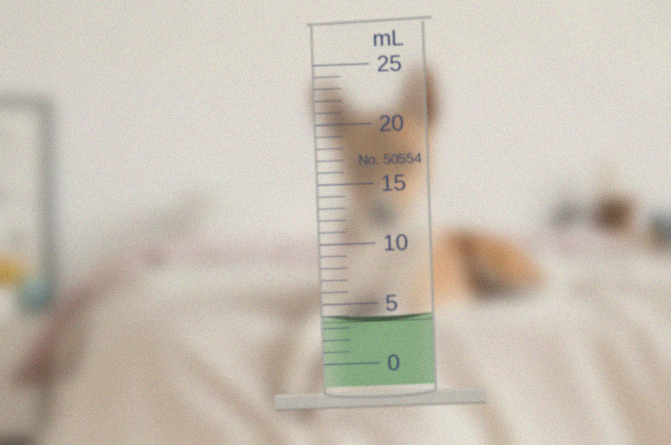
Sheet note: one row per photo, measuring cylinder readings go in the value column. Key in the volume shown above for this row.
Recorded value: 3.5 mL
